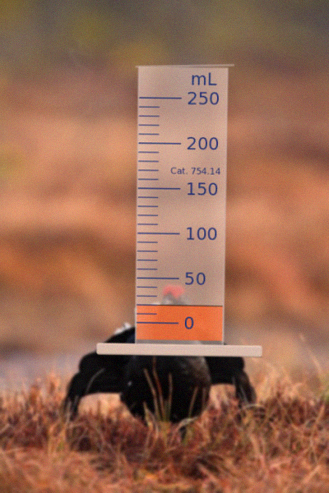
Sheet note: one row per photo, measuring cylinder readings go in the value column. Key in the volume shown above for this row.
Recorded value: 20 mL
